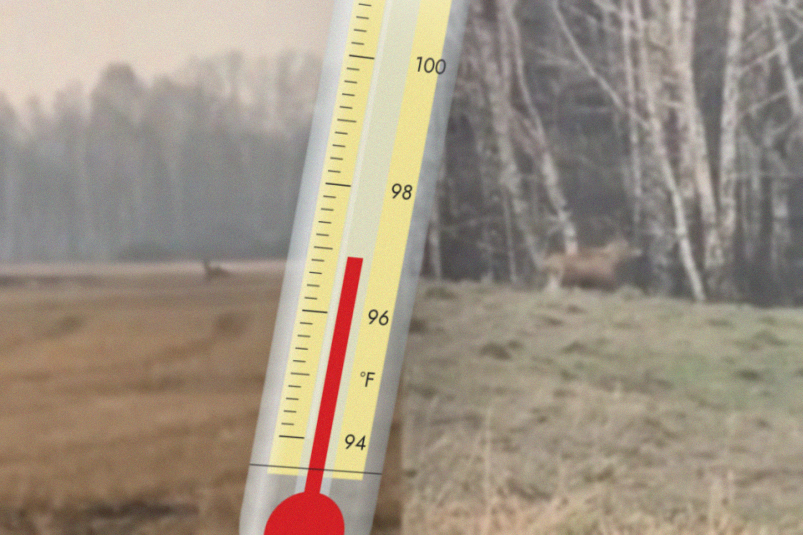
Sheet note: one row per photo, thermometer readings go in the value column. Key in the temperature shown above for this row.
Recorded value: 96.9 °F
